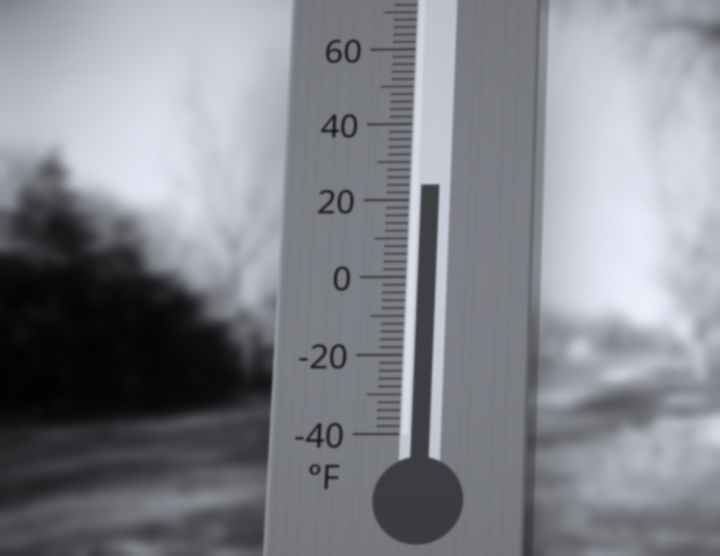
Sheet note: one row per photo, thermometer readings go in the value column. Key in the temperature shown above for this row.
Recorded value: 24 °F
